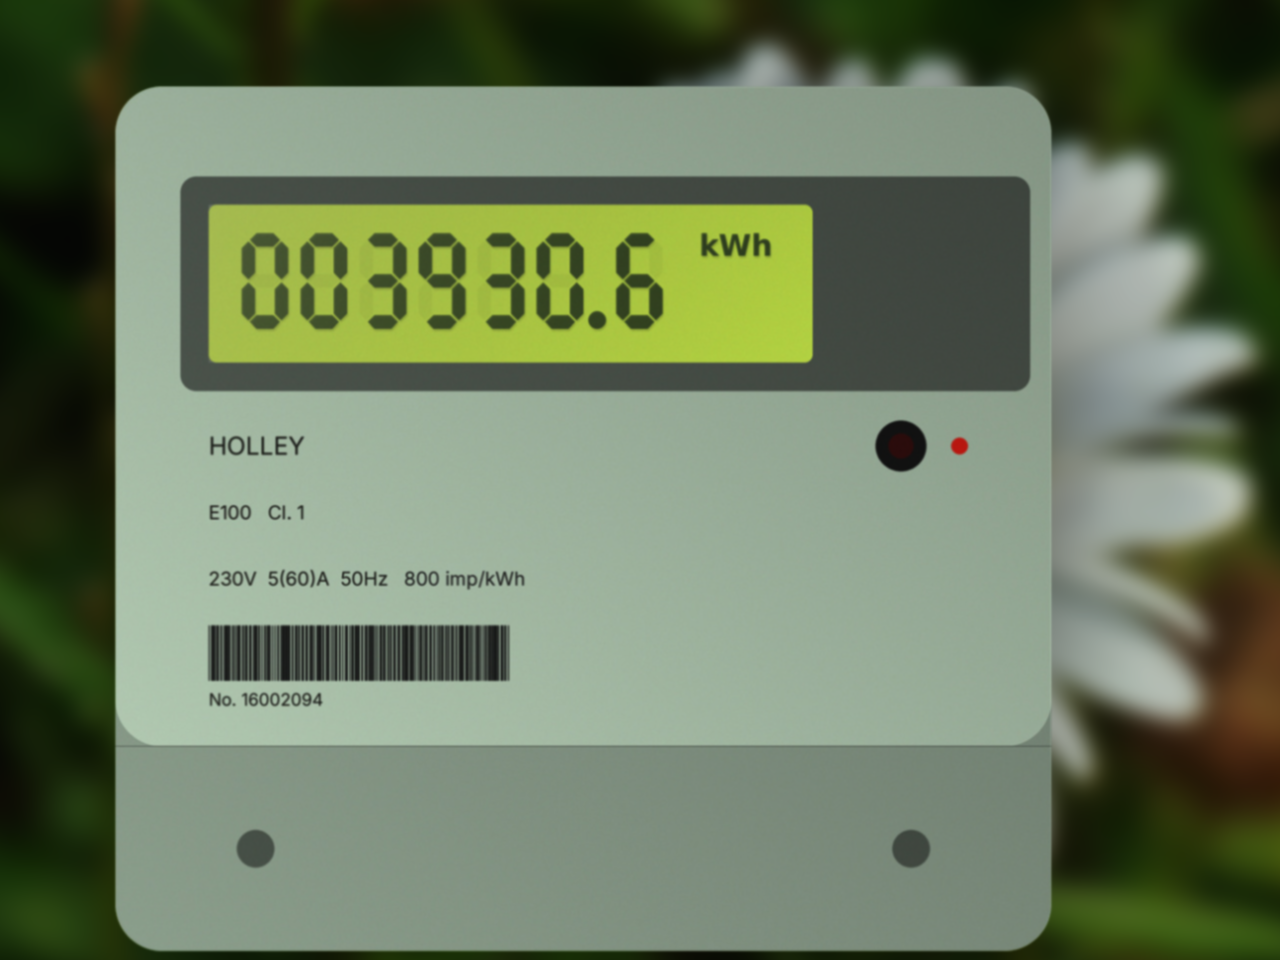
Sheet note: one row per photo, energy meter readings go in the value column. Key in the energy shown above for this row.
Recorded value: 3930.6 kWh
